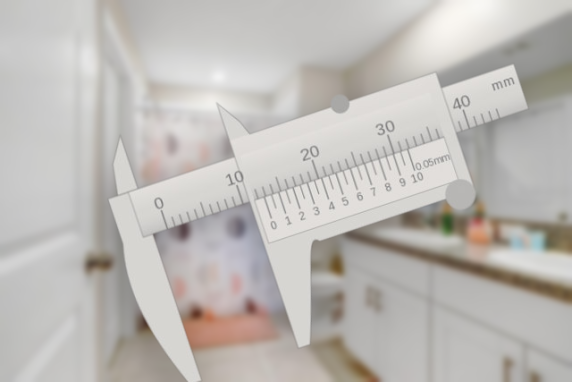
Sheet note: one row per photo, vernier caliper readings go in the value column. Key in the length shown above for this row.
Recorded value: 12.8 mm
